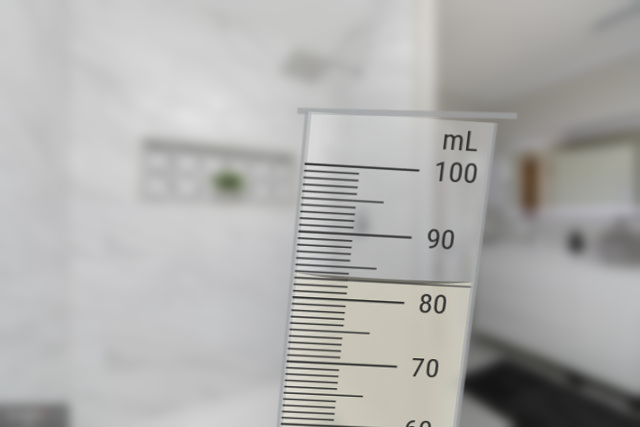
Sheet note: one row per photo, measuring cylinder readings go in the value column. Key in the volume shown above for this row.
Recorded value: 83 mL
